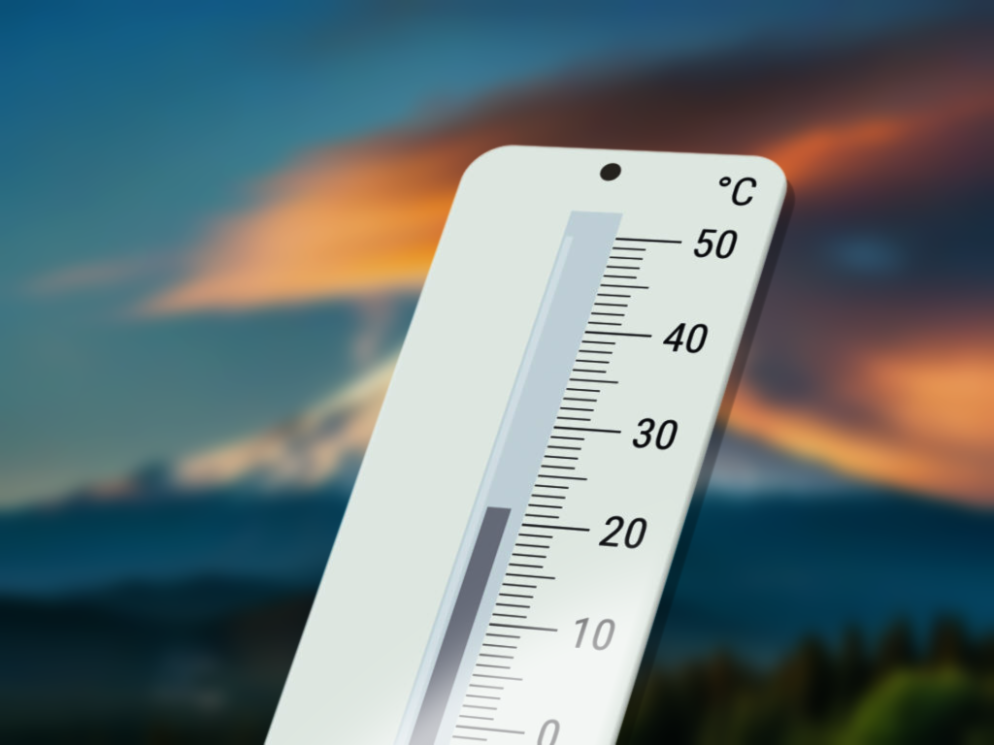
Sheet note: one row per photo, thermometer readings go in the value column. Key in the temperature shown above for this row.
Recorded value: 21.5 °C
